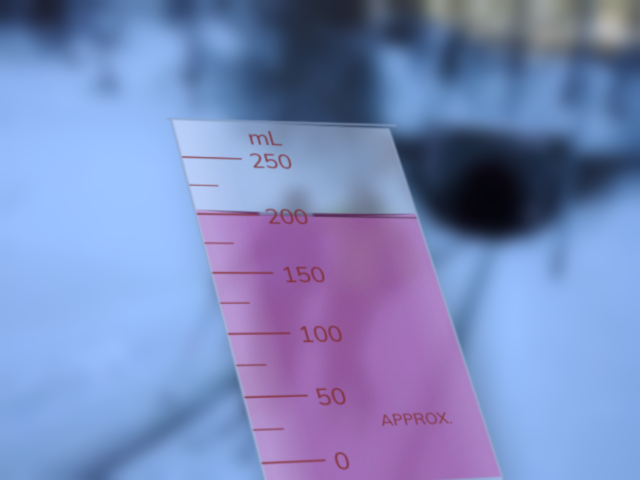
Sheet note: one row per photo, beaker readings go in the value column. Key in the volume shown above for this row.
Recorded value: 200 mL
